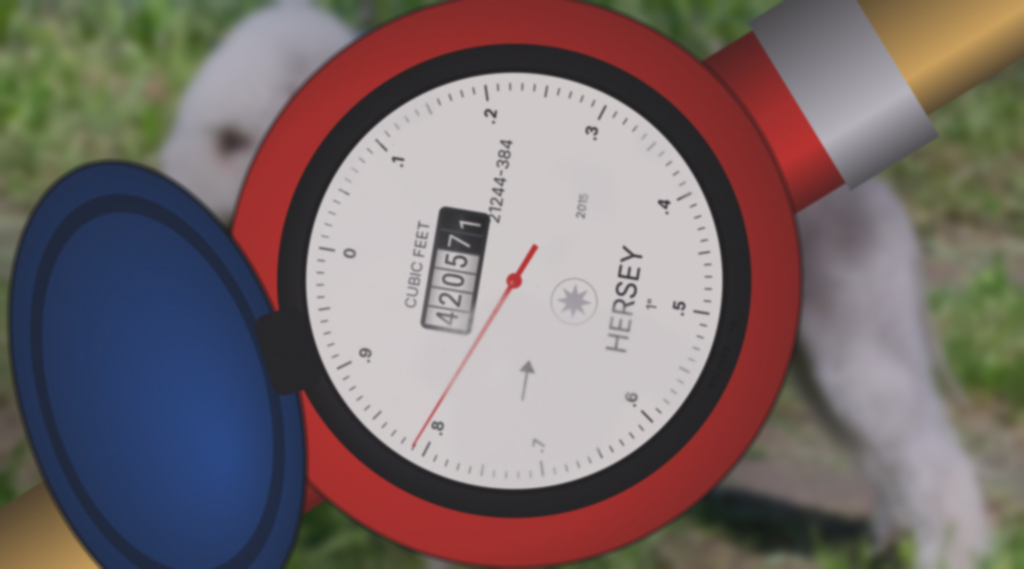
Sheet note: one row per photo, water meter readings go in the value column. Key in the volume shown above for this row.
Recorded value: 420570.81 ft³
